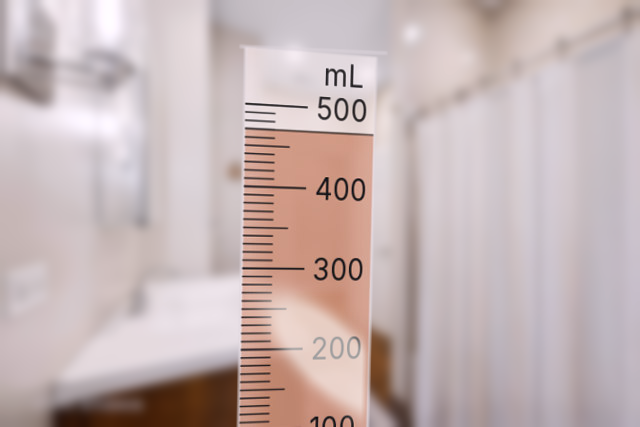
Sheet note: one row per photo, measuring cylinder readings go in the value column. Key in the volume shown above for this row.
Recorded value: 470 mL
